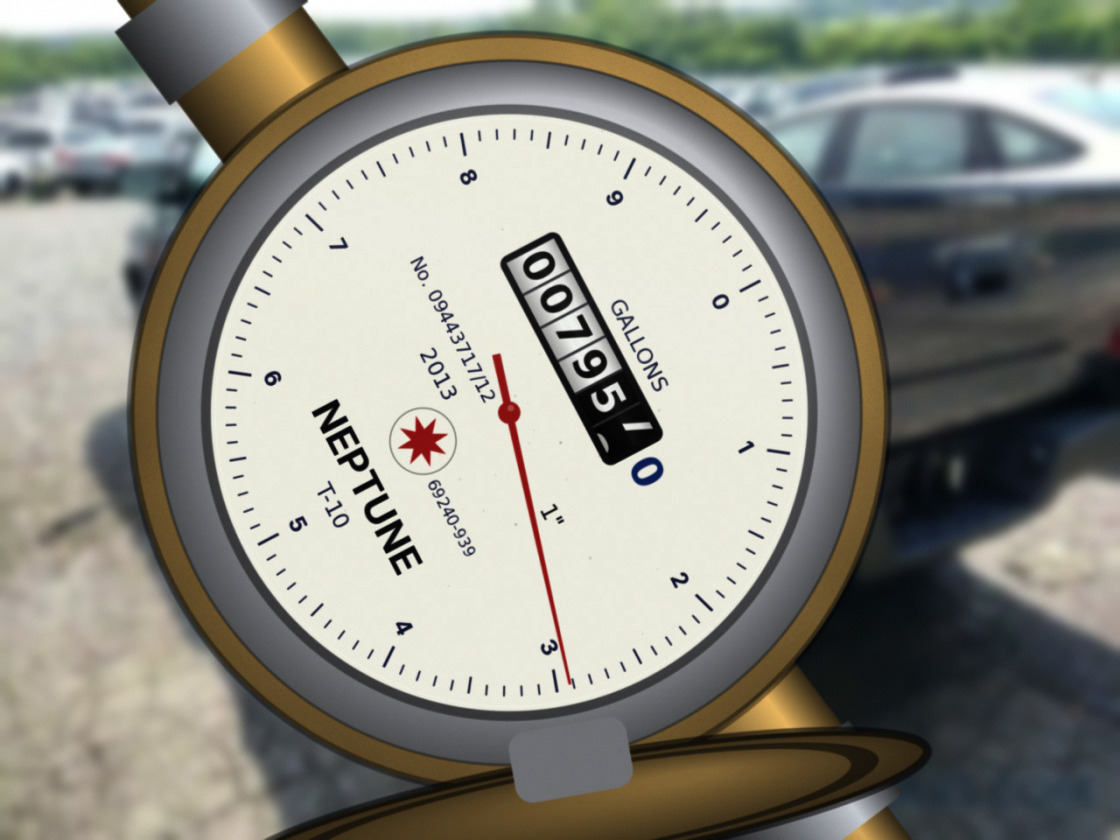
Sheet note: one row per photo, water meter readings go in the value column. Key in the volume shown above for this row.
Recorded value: 79572.9 gal
